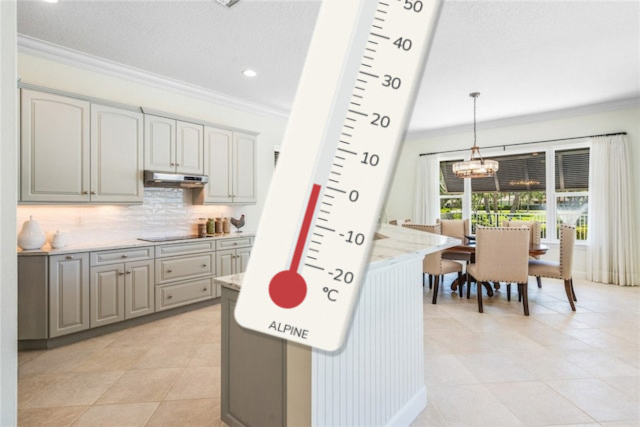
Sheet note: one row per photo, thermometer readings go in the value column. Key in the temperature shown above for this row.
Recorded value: 0 °C
